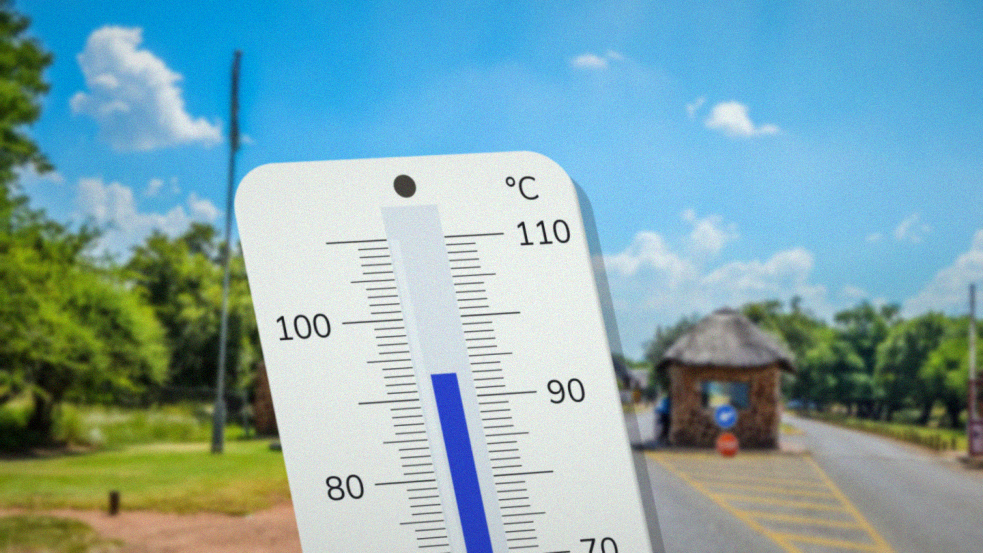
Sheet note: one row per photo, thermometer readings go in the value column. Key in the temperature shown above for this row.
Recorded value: 93 °C
